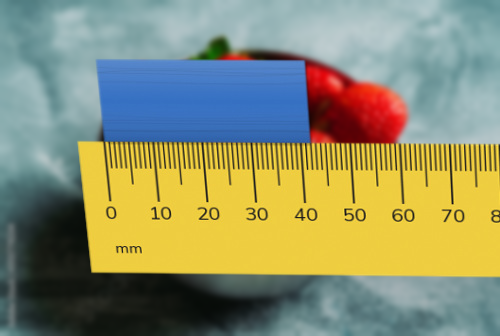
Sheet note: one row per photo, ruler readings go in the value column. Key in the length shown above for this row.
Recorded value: 42 mm
